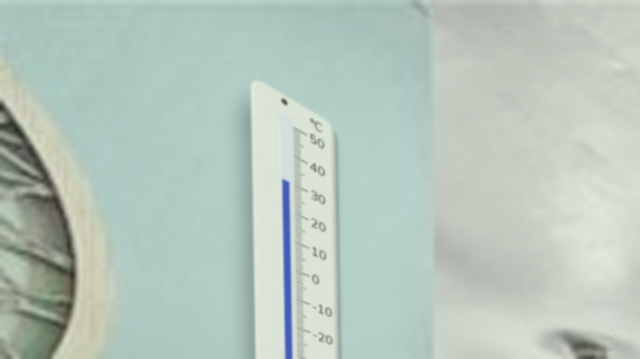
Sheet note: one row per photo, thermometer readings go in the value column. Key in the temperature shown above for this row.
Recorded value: 30 °C
